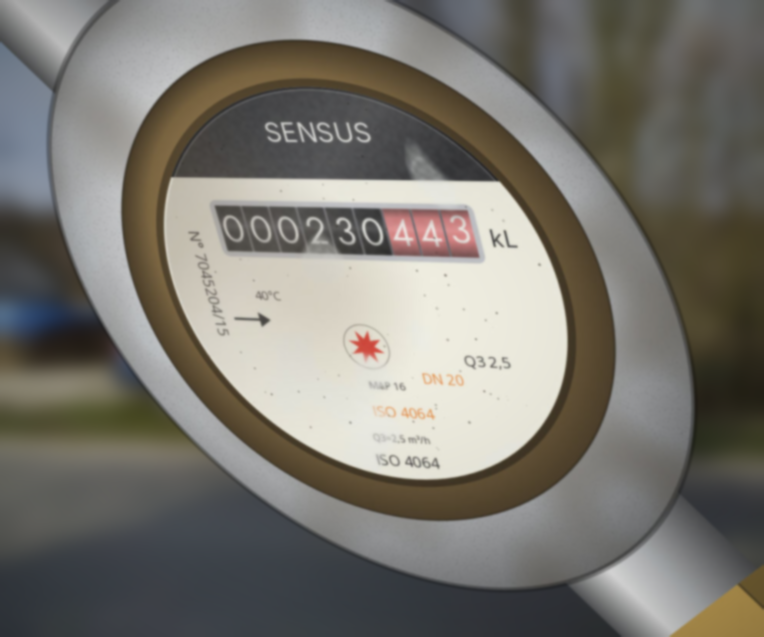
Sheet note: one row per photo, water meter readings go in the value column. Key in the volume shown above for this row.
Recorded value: 230.443 kL
